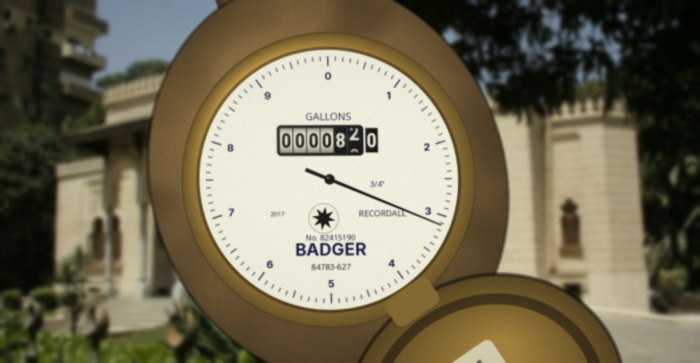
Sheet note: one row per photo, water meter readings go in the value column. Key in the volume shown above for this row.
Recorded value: 823.1 gal
